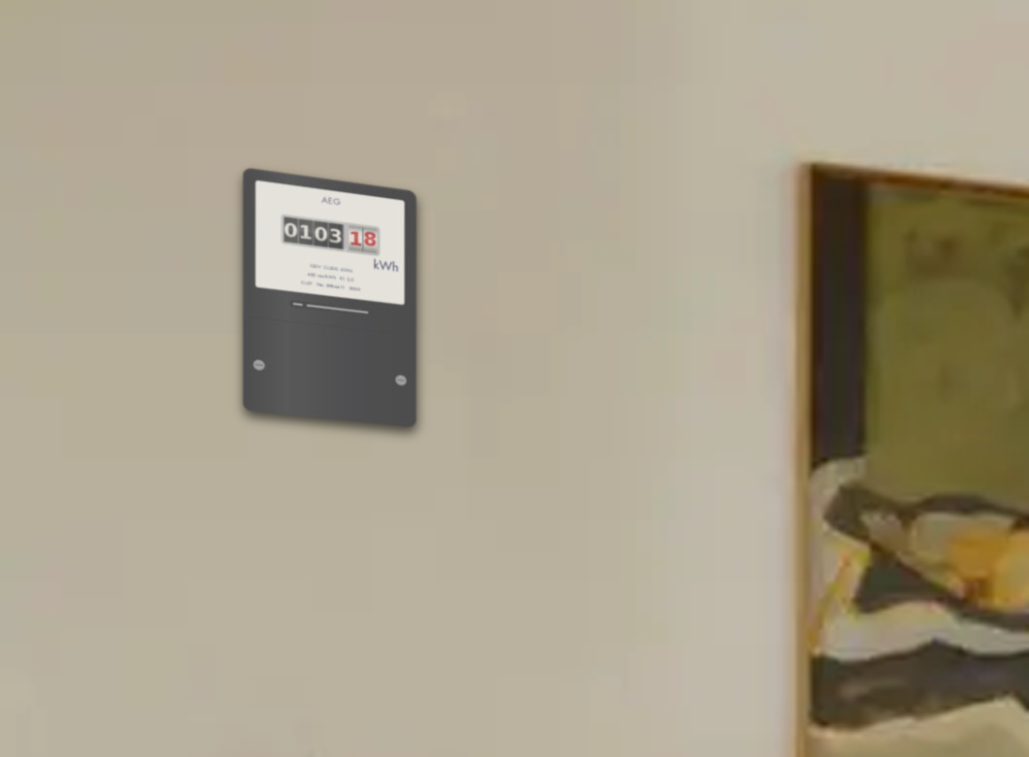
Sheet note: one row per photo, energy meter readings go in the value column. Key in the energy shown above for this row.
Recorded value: 103.18 kWh
